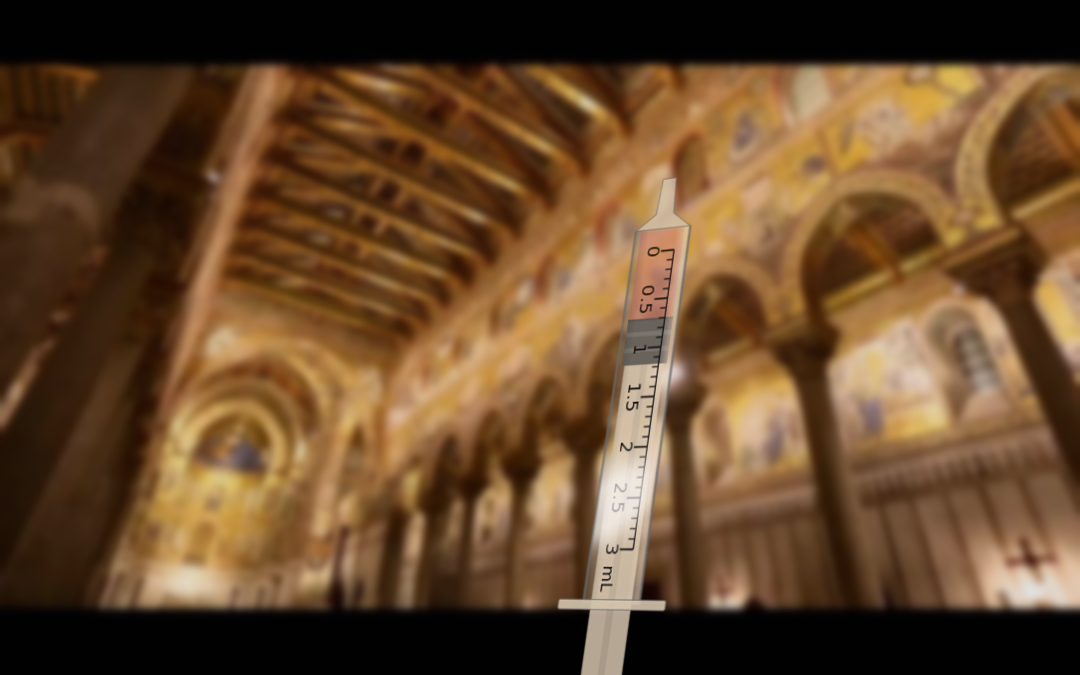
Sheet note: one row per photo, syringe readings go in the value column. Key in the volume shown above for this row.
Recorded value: 0.7 mL
